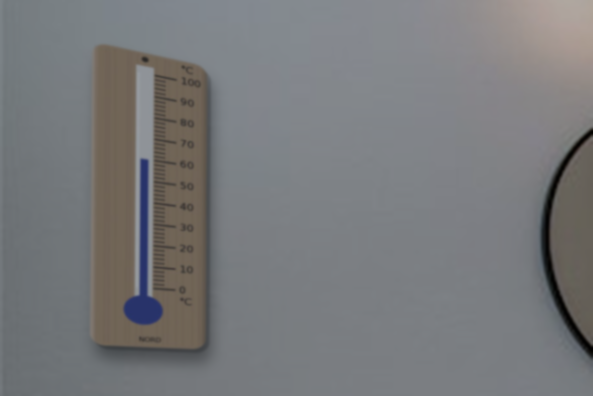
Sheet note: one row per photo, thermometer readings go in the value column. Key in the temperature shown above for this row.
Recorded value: 60 °C
